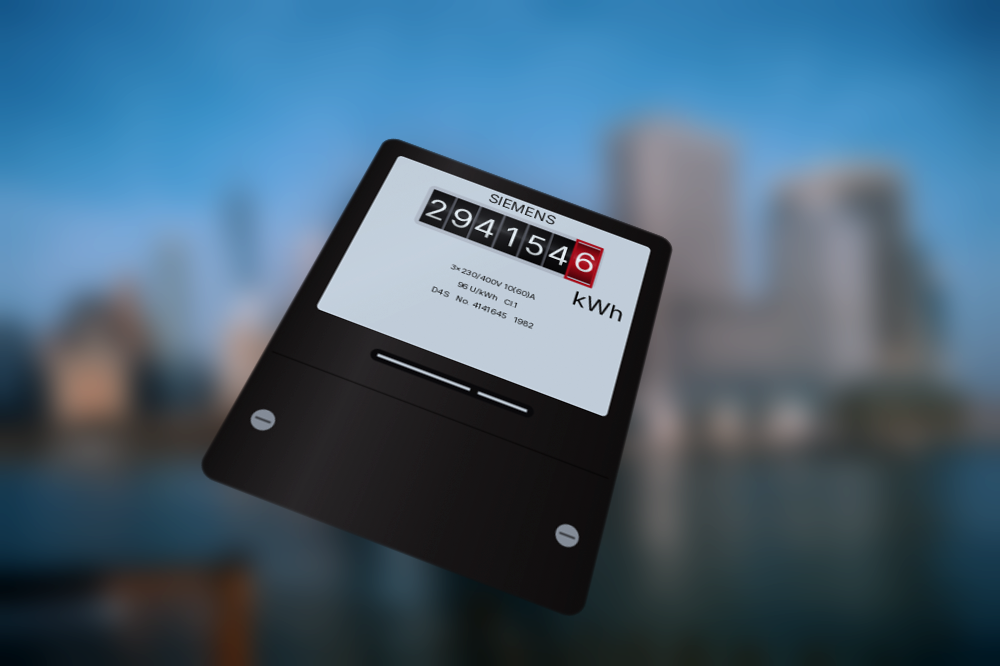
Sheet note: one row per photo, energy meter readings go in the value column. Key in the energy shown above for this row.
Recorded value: 294154.6 kWh
